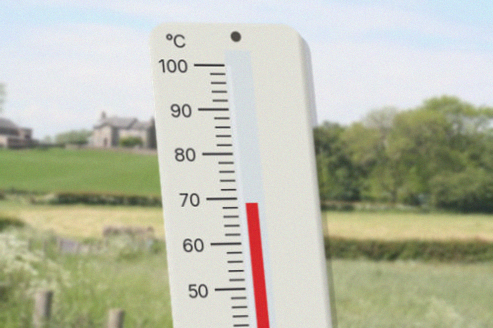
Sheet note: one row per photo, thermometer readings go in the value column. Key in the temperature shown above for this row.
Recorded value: 69 °C
